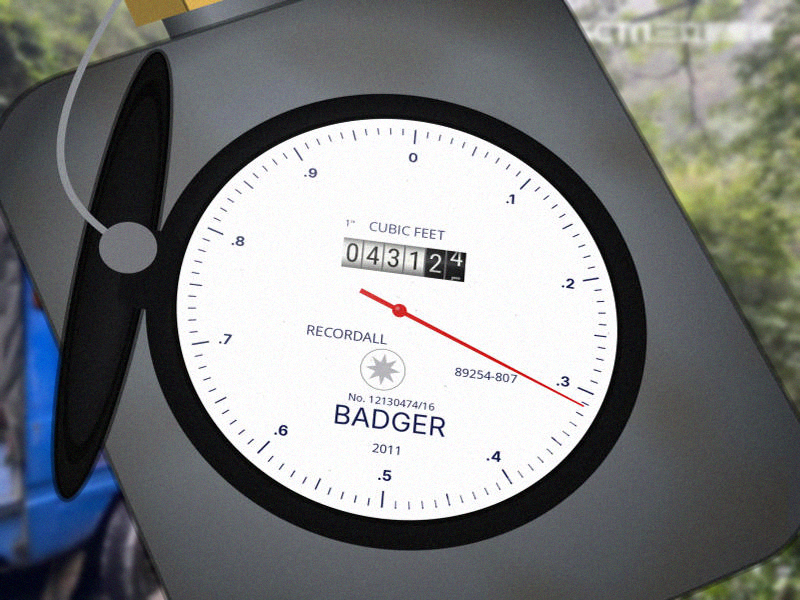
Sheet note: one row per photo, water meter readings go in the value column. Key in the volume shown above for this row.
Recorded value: 43124.31 ft³
